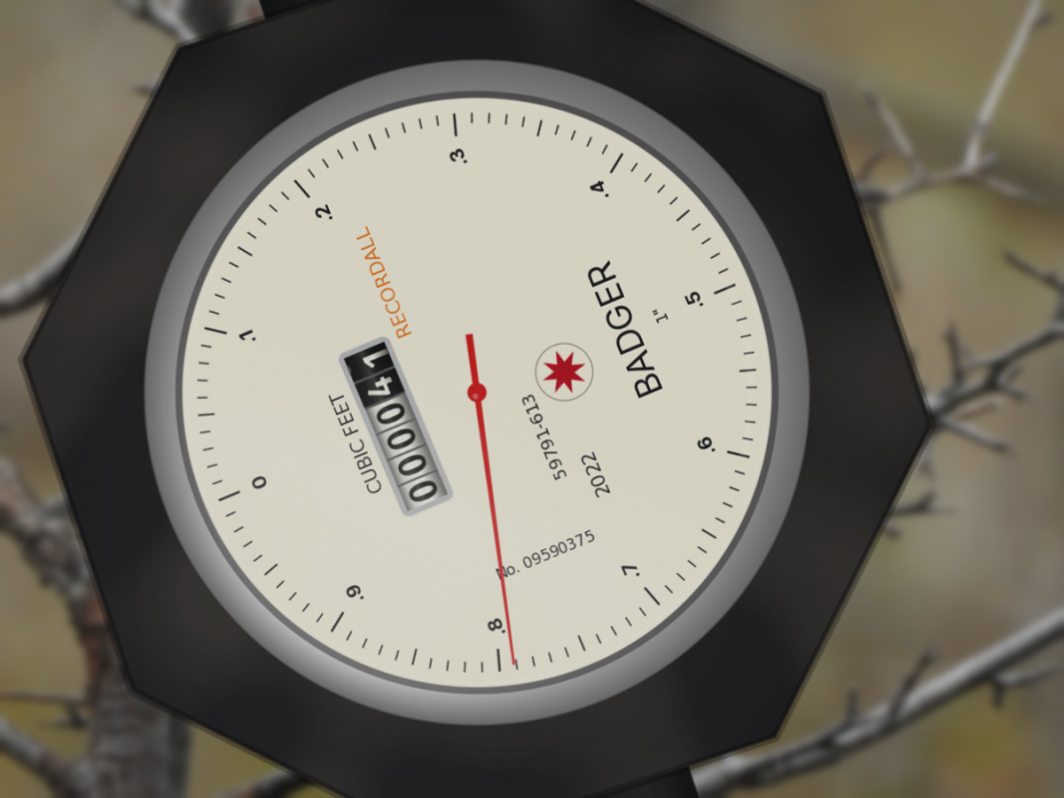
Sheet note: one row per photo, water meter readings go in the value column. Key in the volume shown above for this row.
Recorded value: 40.79 ft³
